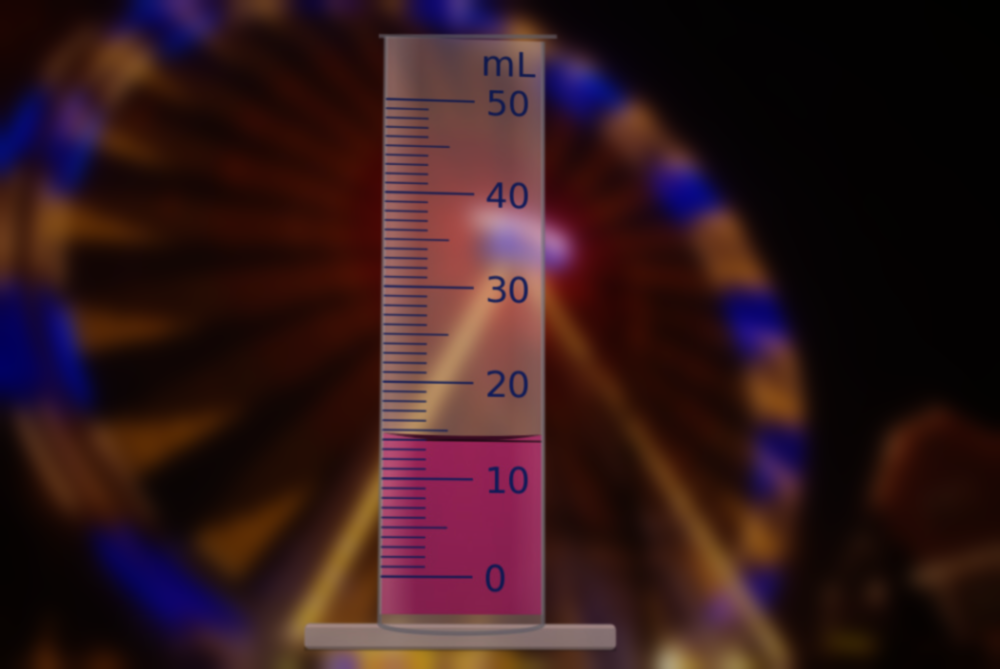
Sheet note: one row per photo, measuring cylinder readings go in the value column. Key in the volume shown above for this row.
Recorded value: 14 mL
